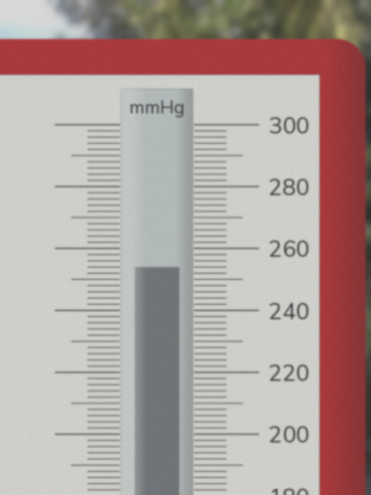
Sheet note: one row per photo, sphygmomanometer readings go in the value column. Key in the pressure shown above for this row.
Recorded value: 254 mmHg
